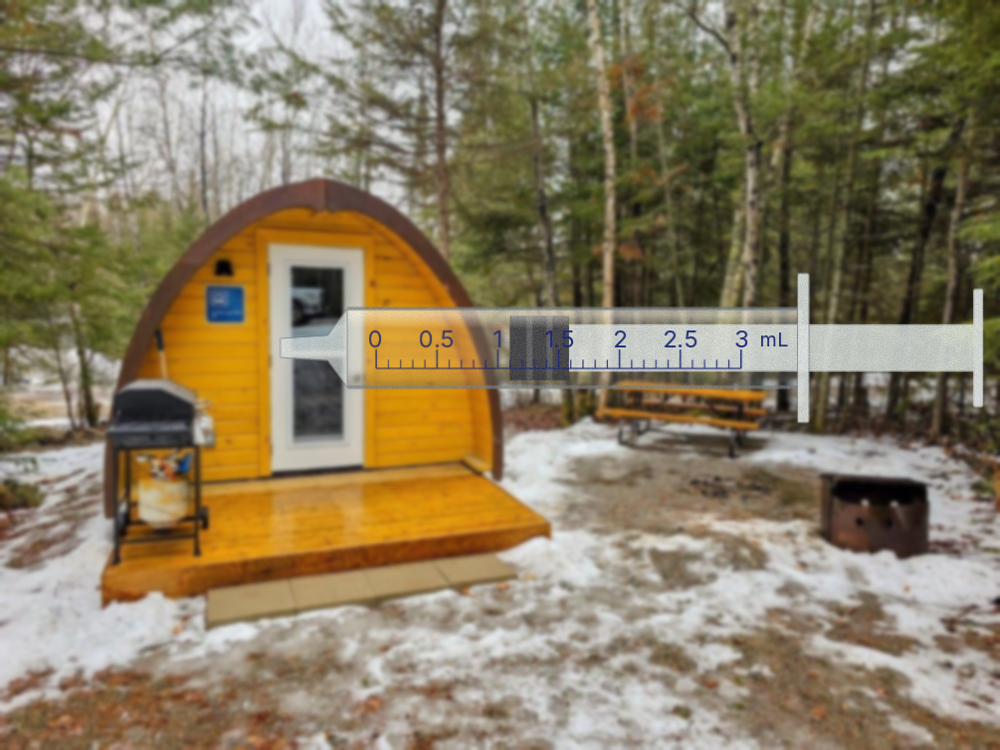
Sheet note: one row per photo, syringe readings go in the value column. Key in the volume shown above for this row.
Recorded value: 1.1 mL
